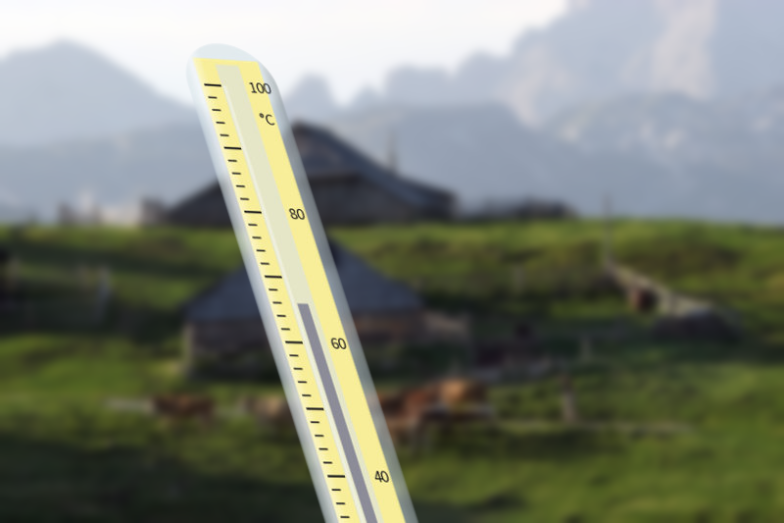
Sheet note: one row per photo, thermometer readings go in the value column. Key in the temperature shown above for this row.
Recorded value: 66 °C
